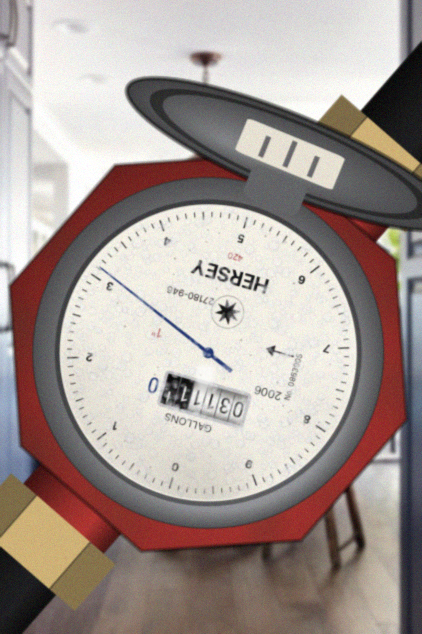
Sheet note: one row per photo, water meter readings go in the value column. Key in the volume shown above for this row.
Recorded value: 311113.1 gal
